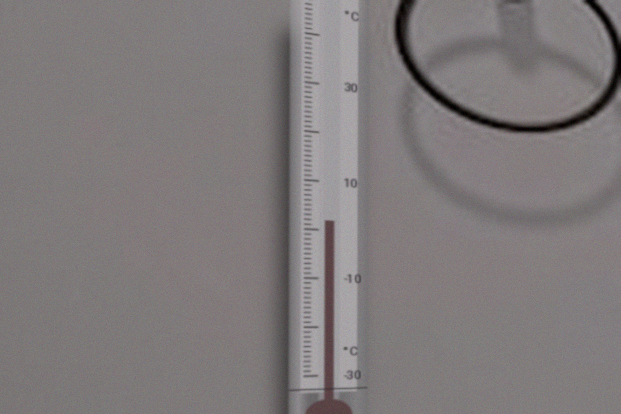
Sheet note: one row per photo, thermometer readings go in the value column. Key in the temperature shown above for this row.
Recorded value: 2 °C
